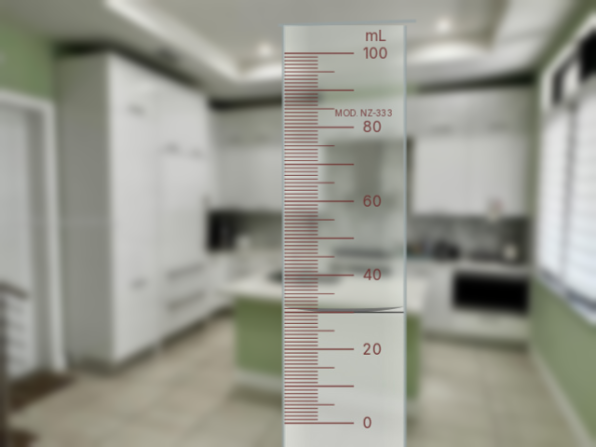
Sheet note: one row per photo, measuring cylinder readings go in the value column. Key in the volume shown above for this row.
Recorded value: 30 mL
